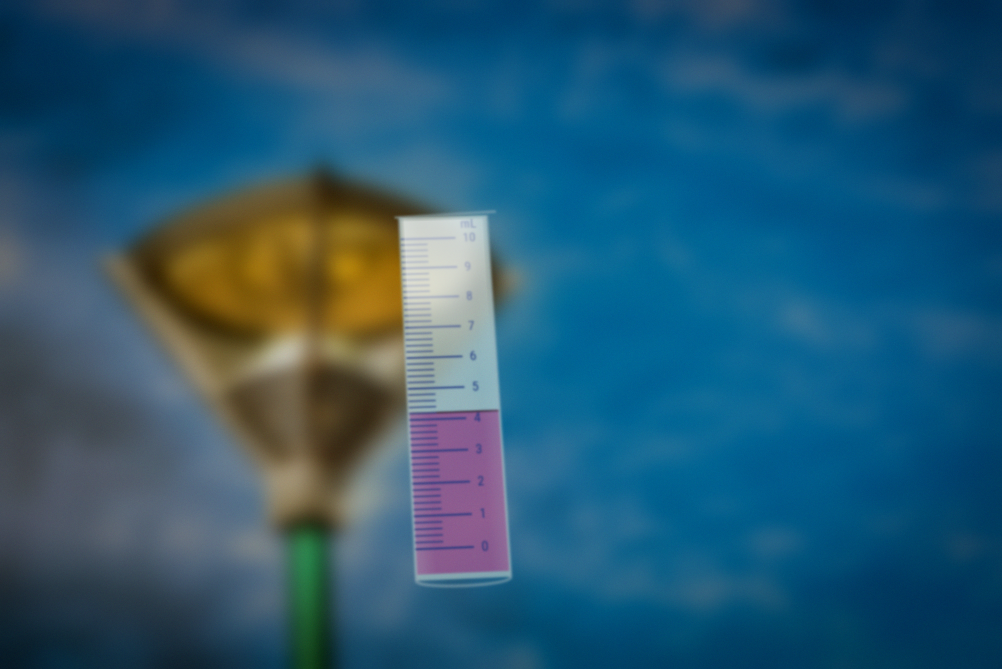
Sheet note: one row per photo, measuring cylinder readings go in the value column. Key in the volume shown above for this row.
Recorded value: 4.2 mL
